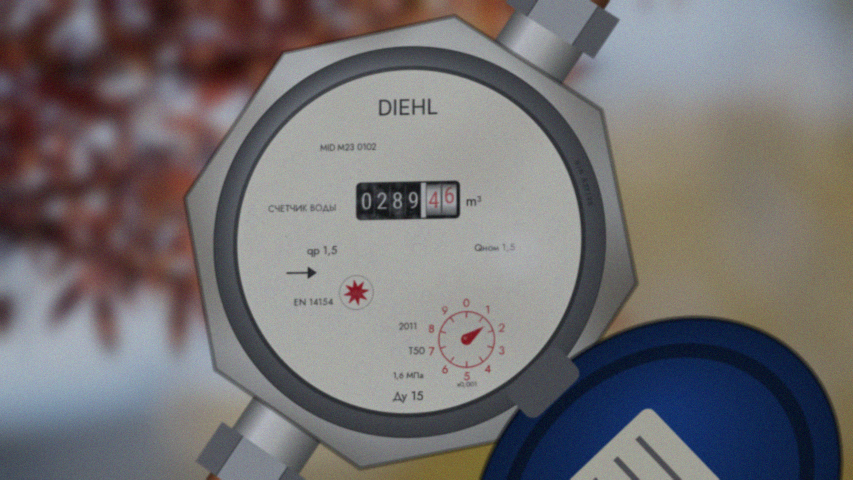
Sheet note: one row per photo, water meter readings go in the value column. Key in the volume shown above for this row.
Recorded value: 289.461 m³
